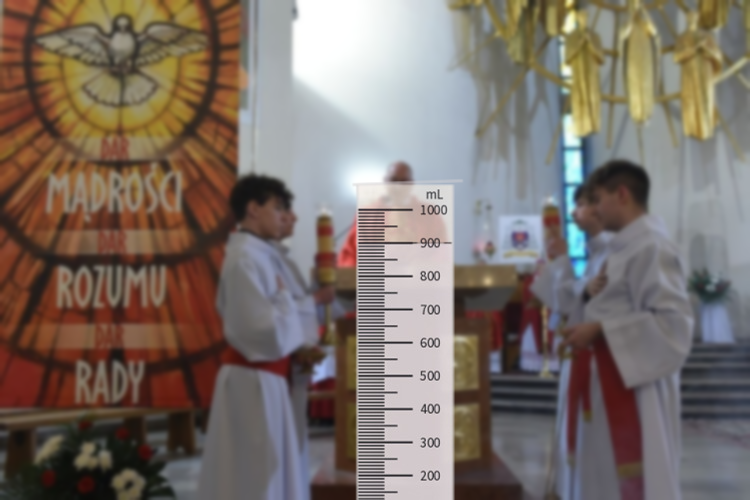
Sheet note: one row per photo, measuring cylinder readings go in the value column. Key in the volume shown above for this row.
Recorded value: 900 mL
